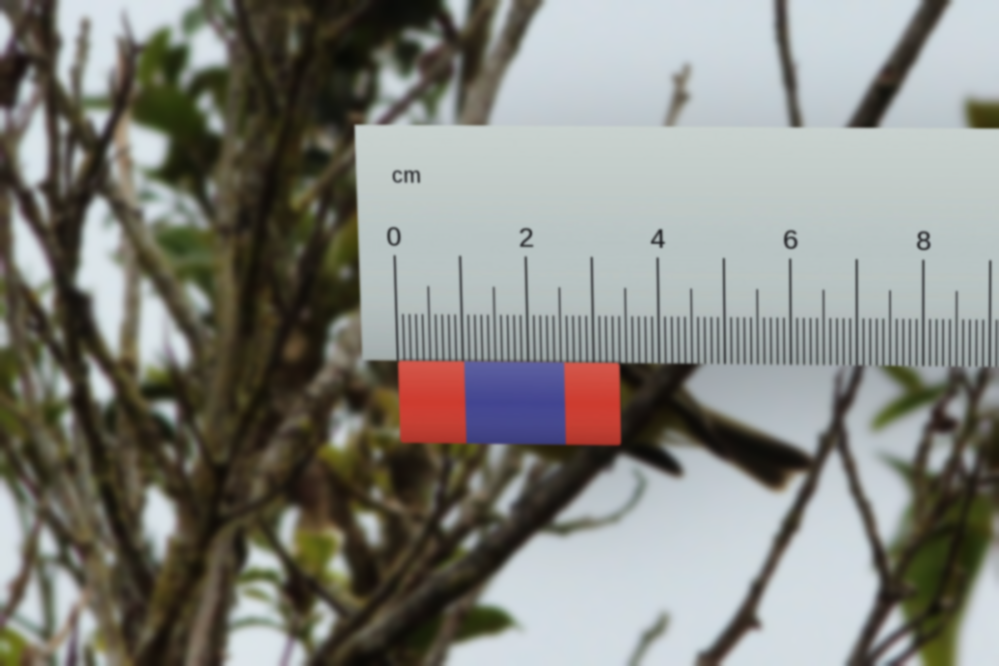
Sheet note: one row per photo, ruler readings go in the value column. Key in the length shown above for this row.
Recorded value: 3.4 cm
